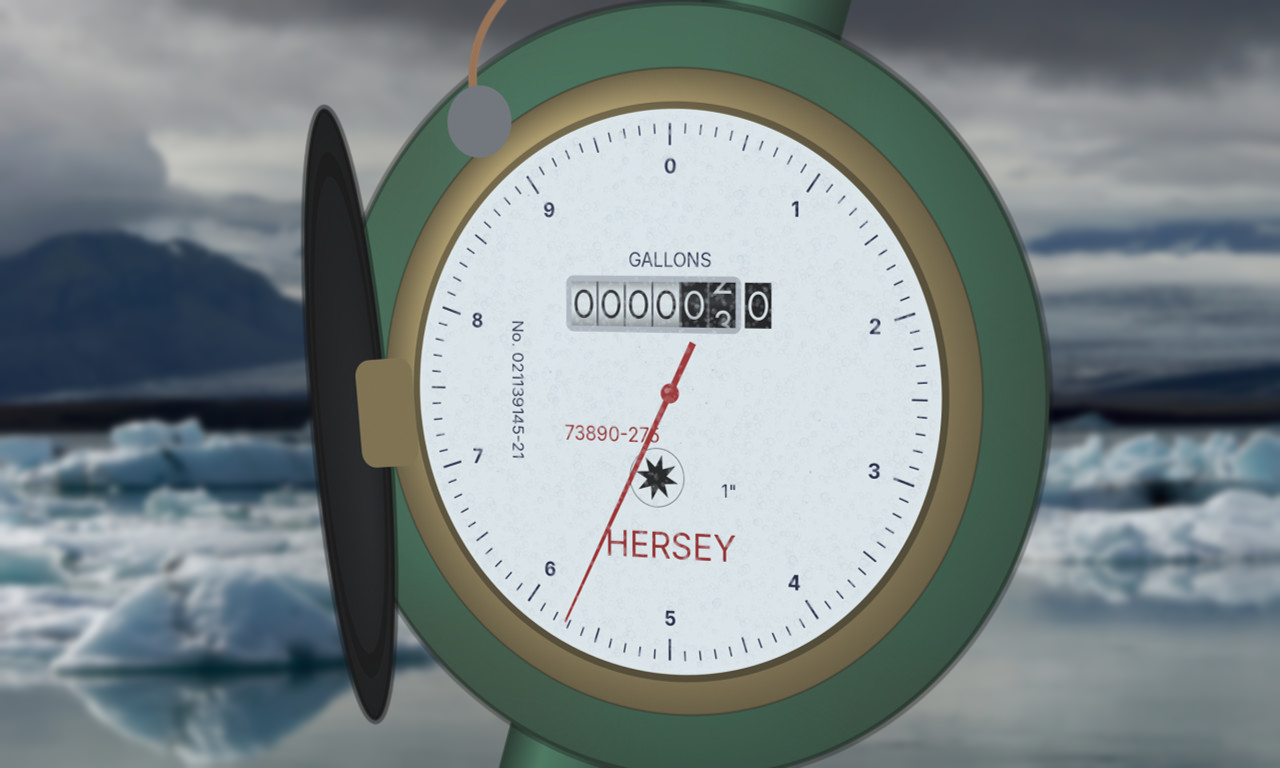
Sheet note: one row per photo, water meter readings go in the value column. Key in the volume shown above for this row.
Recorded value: 25.7 gal
